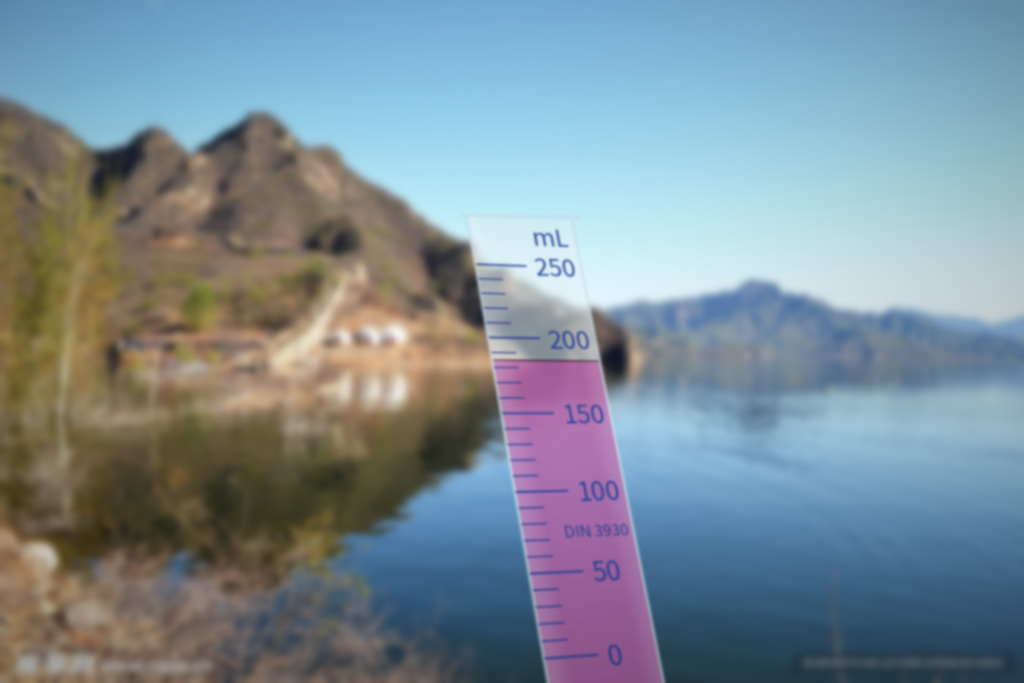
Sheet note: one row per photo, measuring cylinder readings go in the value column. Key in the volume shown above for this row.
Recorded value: 185 mL
